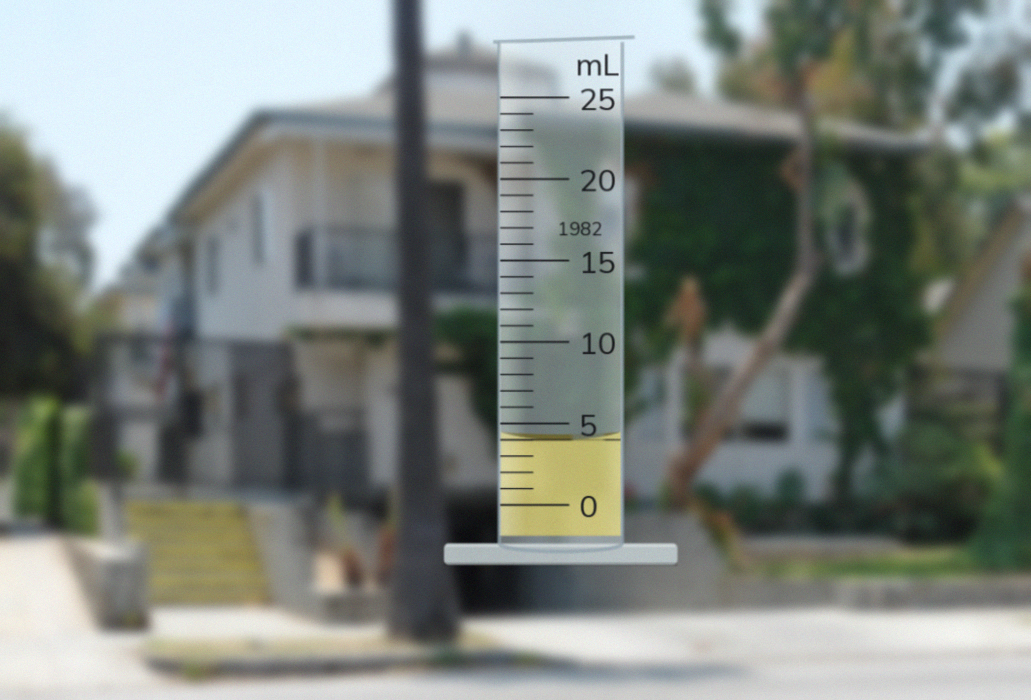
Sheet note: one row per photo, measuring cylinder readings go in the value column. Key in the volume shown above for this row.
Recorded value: 4 mL
